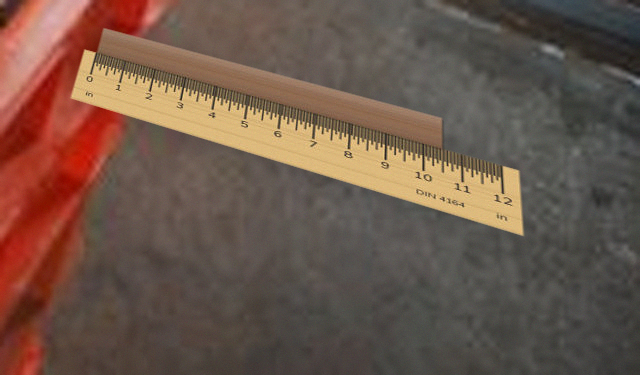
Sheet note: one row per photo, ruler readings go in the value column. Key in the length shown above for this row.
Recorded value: 10.5 in
